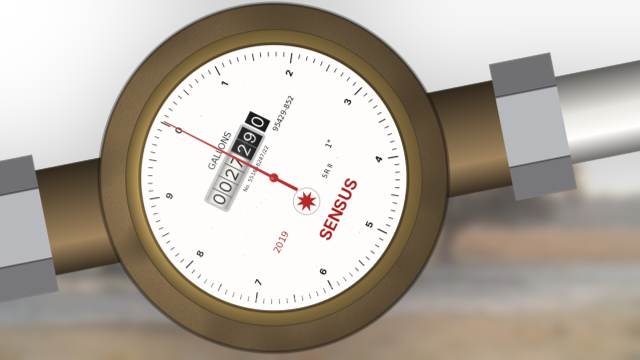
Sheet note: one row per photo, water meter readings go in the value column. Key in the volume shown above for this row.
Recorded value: 27290.0 gal
